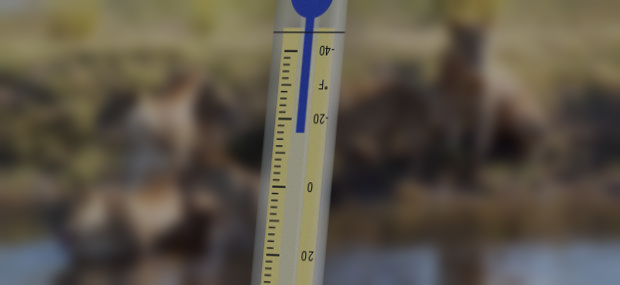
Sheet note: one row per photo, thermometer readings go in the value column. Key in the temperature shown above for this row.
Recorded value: -16 °F
